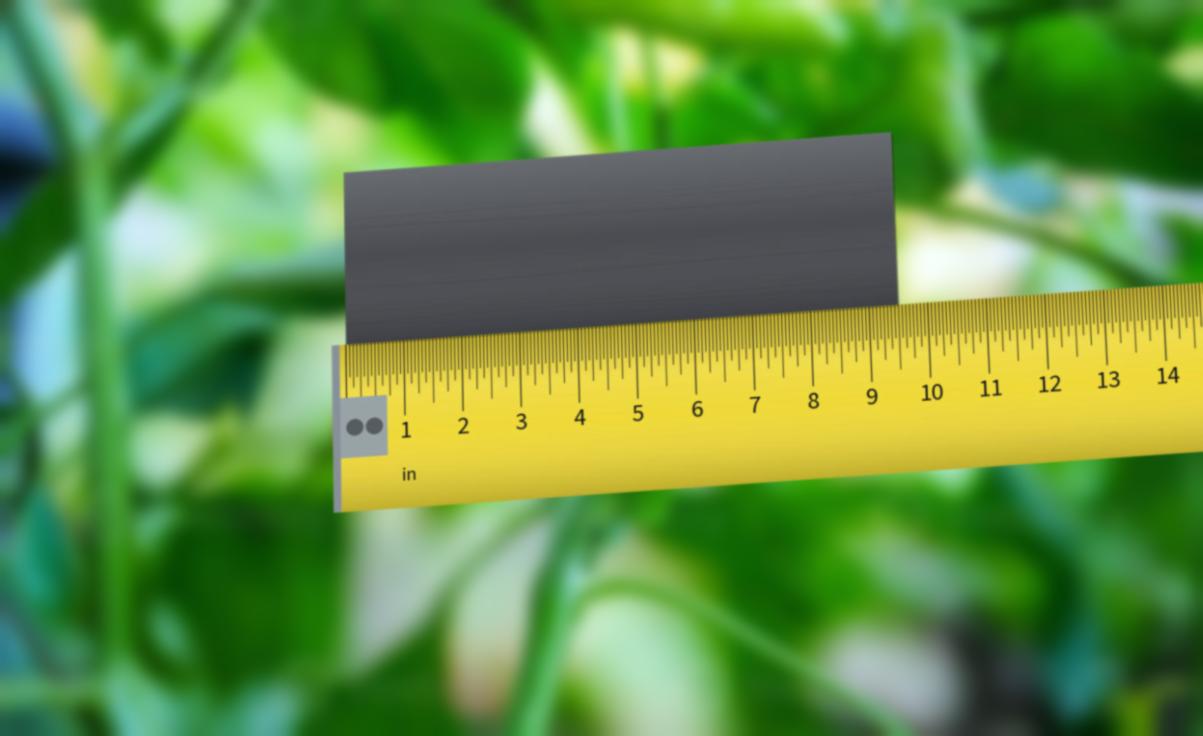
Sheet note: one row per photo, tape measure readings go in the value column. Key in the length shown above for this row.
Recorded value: 9.5 in
